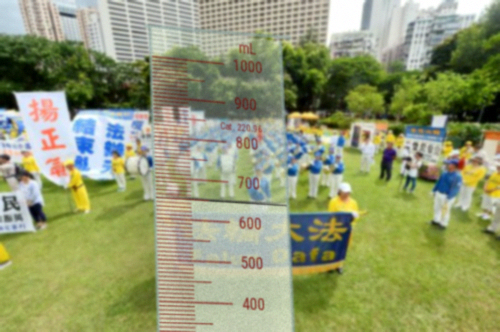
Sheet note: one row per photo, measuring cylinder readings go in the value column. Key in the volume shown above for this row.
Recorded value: 650 mL
